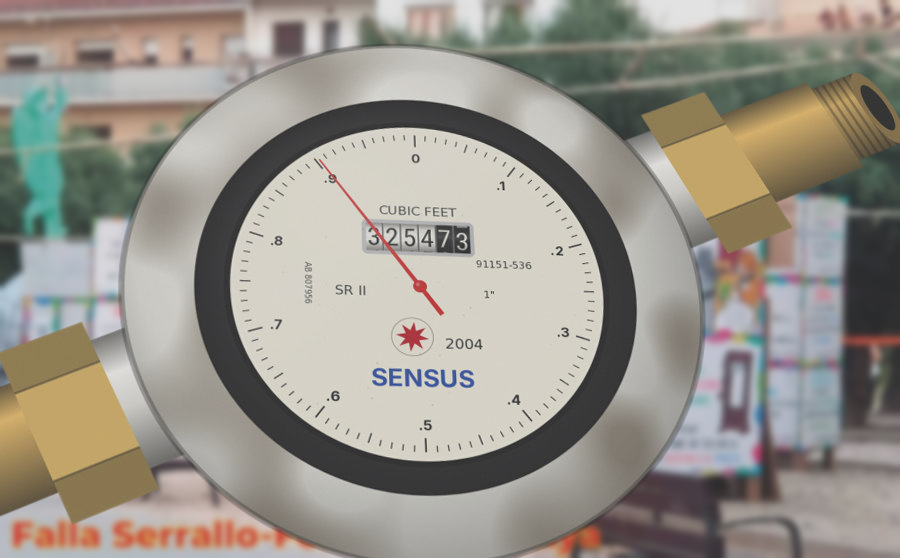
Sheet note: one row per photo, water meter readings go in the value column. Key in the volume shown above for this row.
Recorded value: 325472.90 ft³
